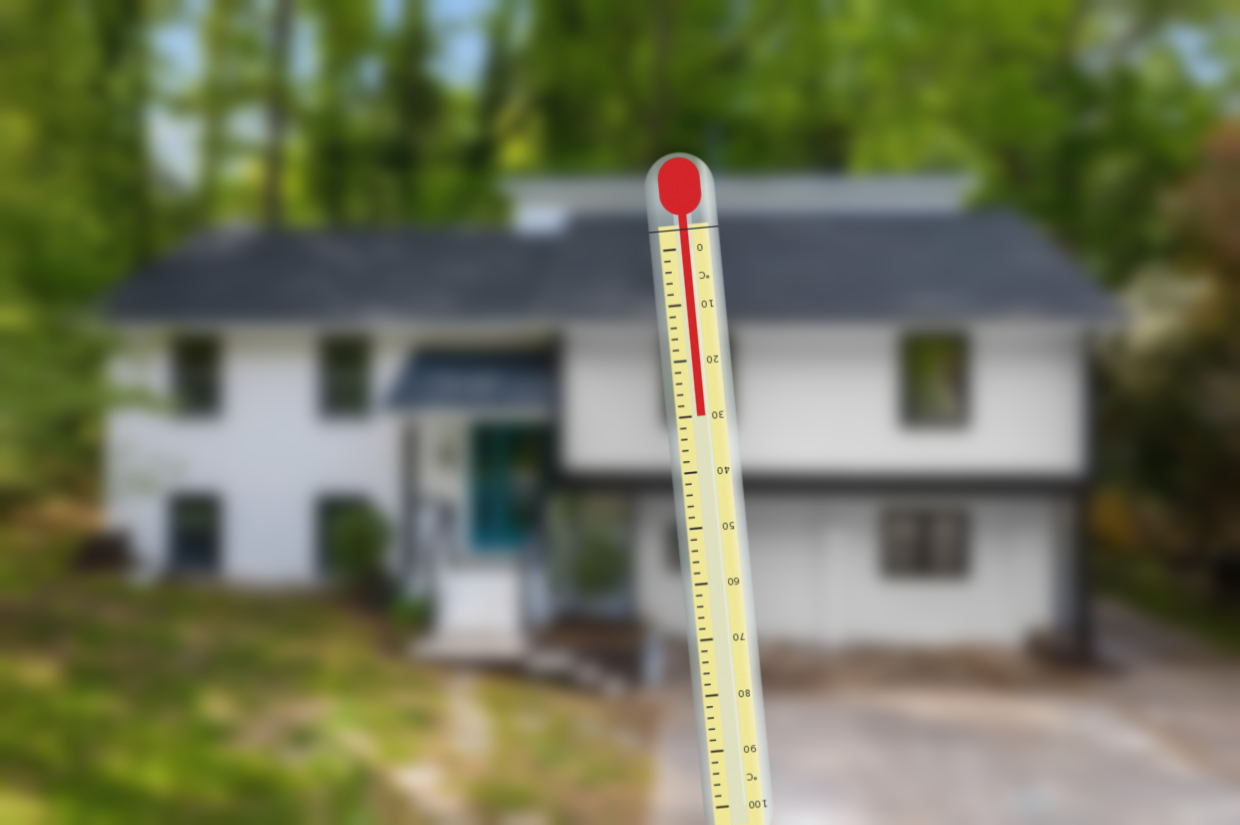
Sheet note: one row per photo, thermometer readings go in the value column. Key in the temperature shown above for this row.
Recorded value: 30 °C
